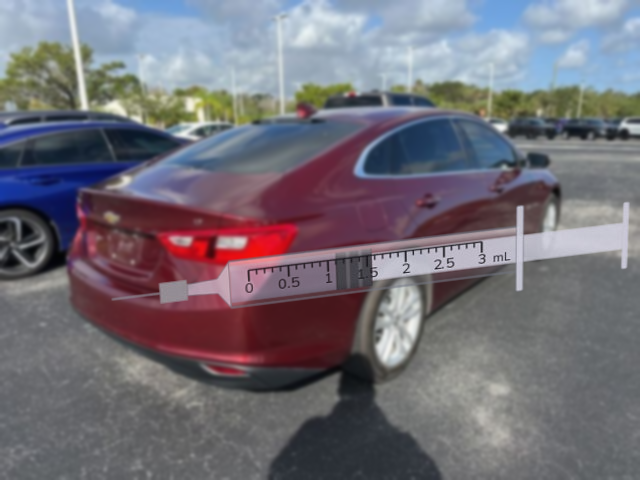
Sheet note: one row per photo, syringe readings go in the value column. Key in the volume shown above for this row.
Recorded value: 1.1 mL
